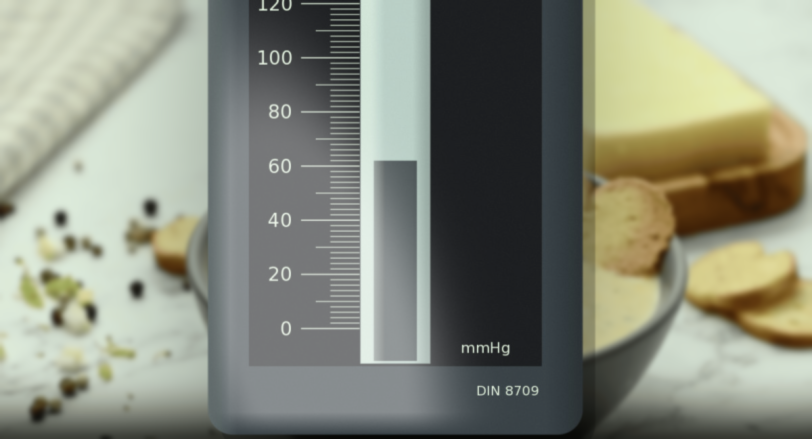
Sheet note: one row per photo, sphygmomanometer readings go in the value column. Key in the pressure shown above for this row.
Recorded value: 62 mmHg
